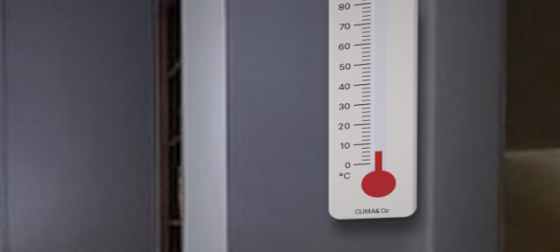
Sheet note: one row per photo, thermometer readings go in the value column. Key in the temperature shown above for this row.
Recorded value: 6 °C
